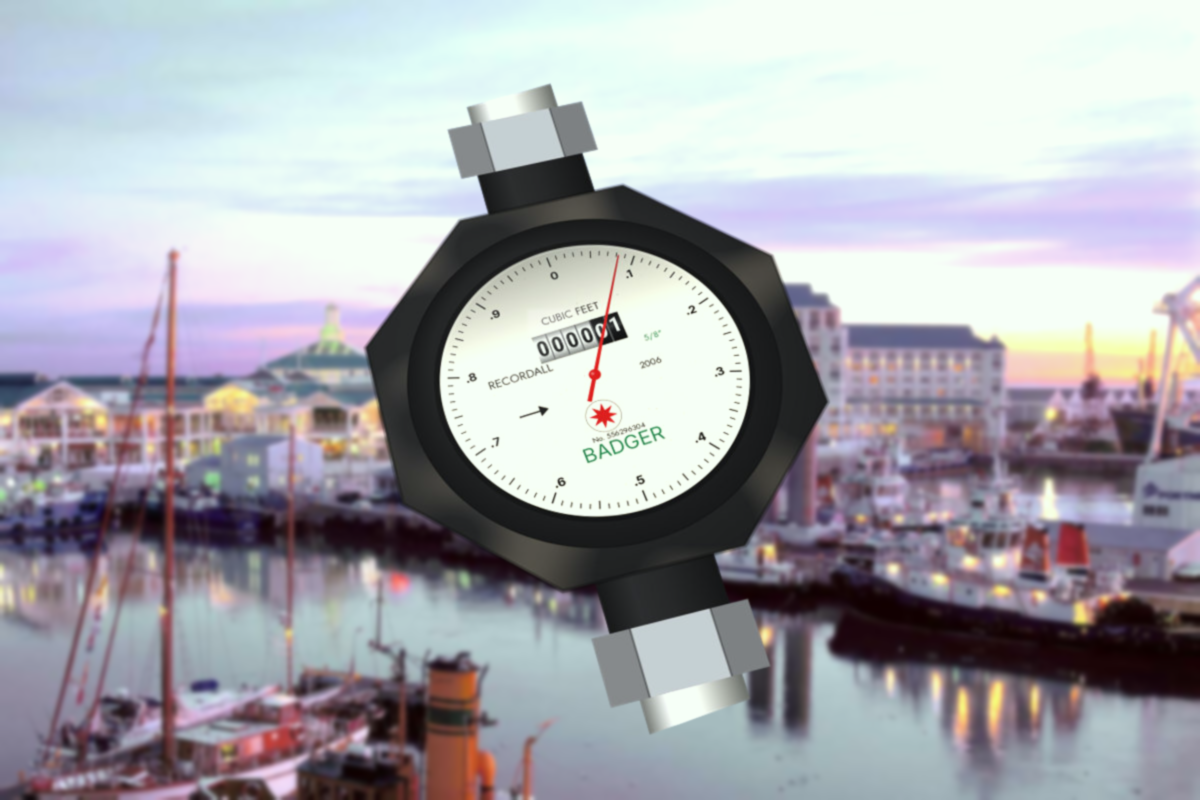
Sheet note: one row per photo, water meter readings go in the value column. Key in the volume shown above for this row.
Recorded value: 1.08 ft³
